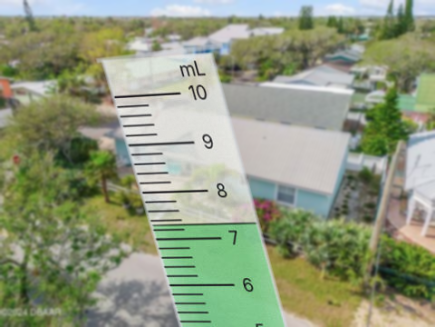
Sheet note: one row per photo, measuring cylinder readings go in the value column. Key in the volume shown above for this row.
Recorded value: 7.3 mL
